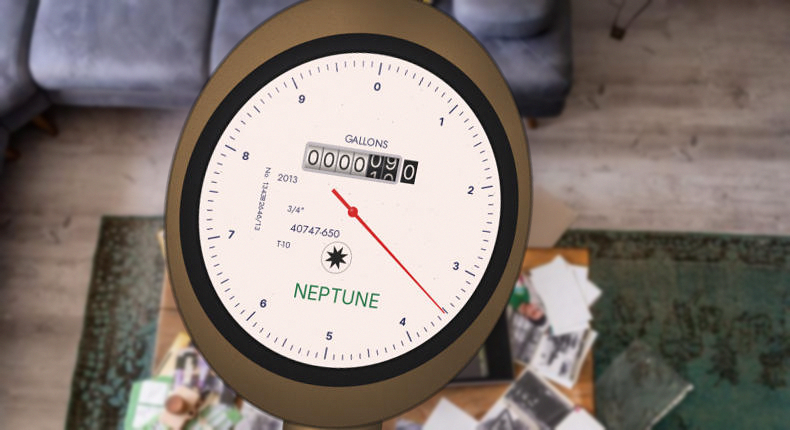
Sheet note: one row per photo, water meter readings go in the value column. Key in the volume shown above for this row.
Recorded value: 93.5 gal
